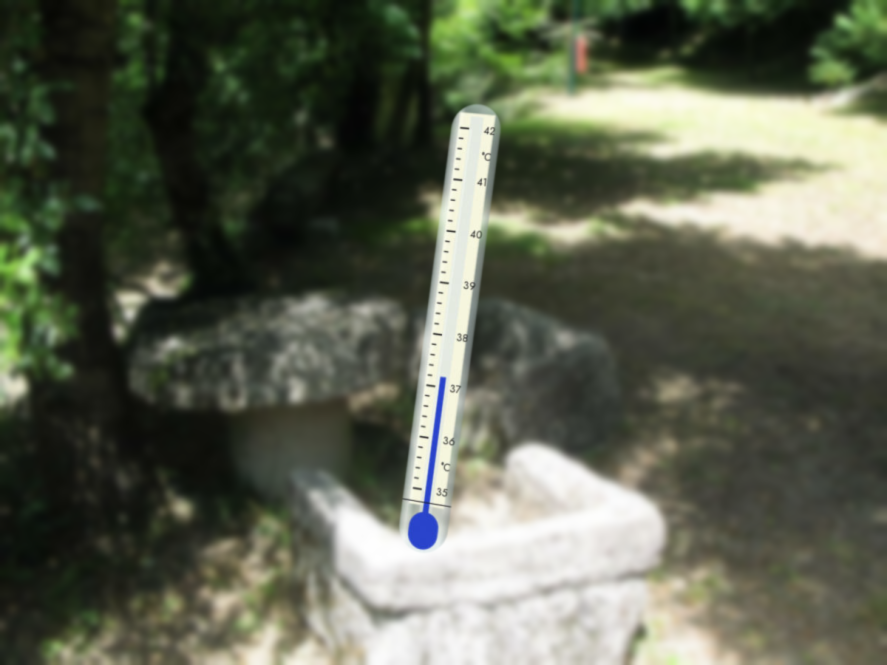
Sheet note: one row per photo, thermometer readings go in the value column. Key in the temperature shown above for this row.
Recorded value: 37.2 °C
